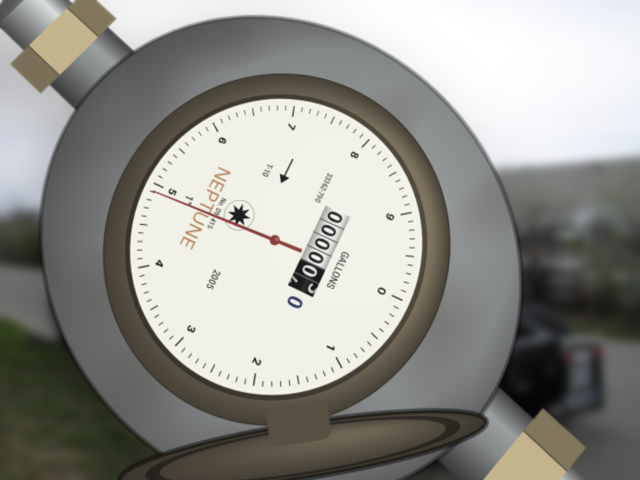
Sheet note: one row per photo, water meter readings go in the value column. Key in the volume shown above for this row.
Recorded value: 34.9 gal
